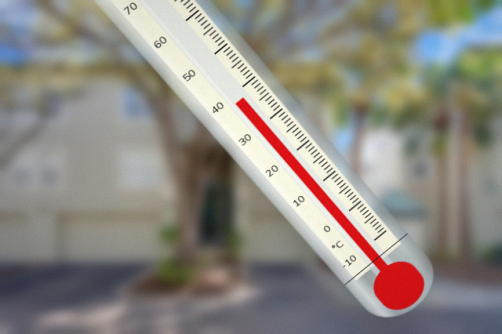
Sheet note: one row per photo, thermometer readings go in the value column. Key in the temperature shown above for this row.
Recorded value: 38 °C
